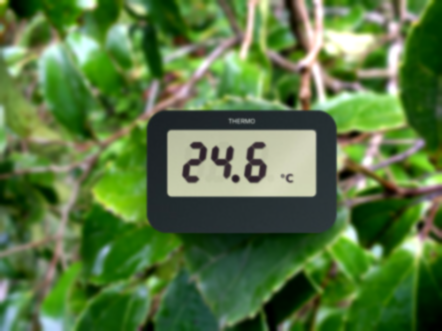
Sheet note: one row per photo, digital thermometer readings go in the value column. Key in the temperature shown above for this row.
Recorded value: 24.6 °C
